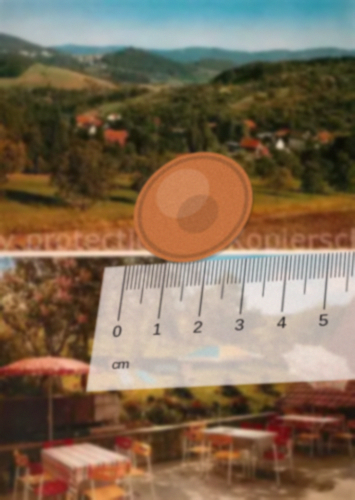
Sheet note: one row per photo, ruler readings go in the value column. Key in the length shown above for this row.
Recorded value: 3 cm
